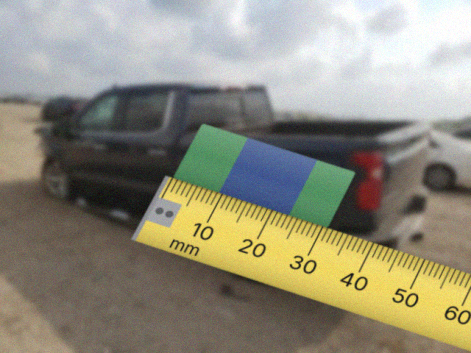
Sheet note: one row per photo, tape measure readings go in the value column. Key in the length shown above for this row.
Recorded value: 31 mm
